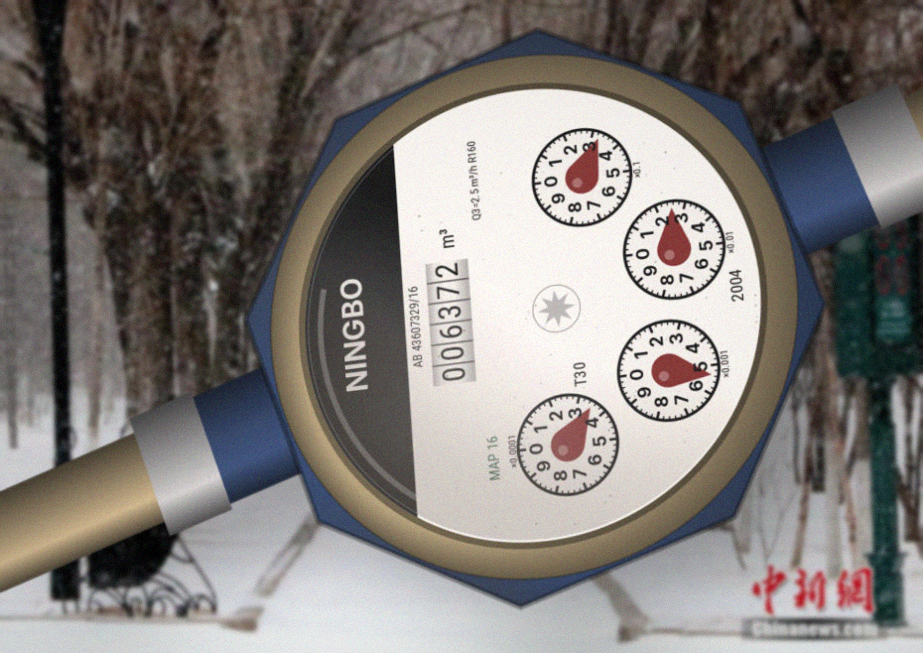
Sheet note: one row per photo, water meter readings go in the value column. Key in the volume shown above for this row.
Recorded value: 6372.3253 m³
